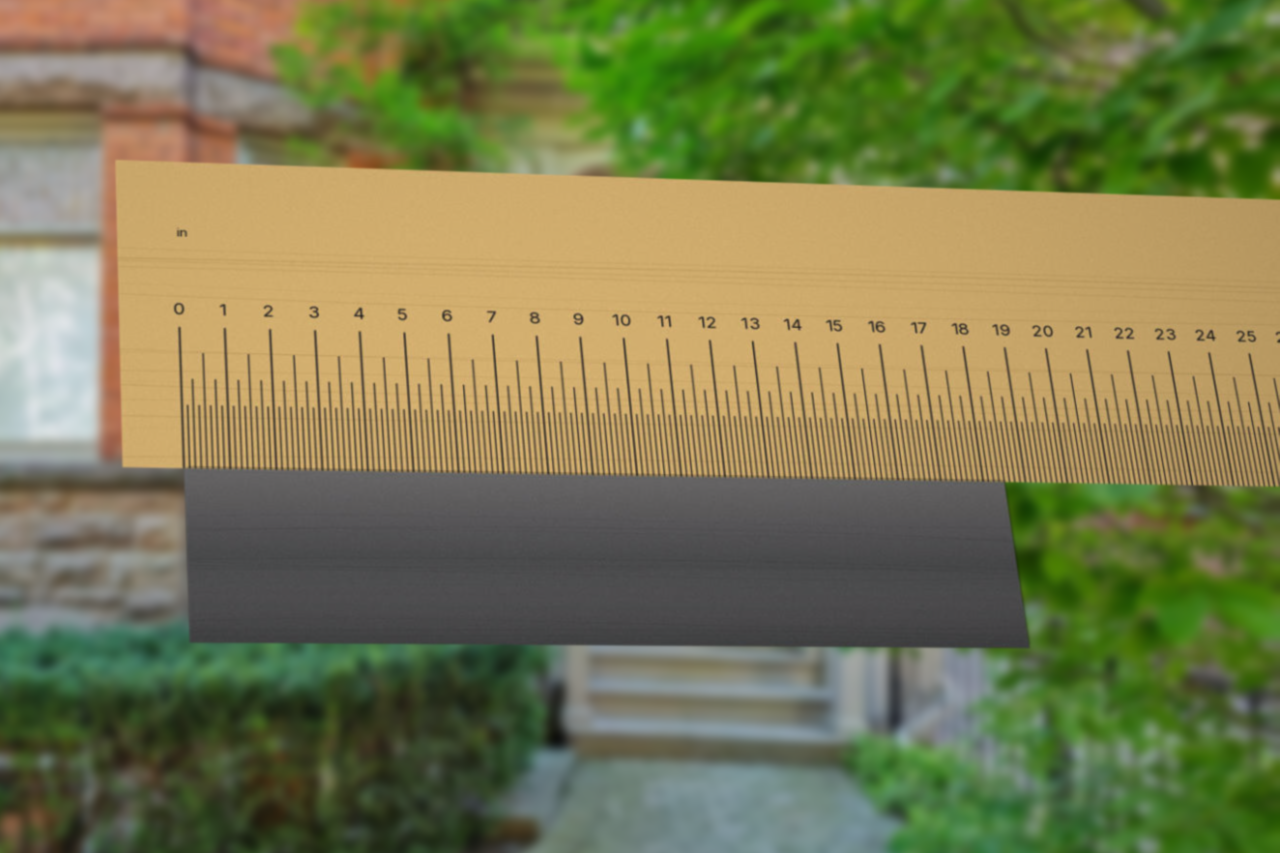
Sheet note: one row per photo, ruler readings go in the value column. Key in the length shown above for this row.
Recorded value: 18.5 in
